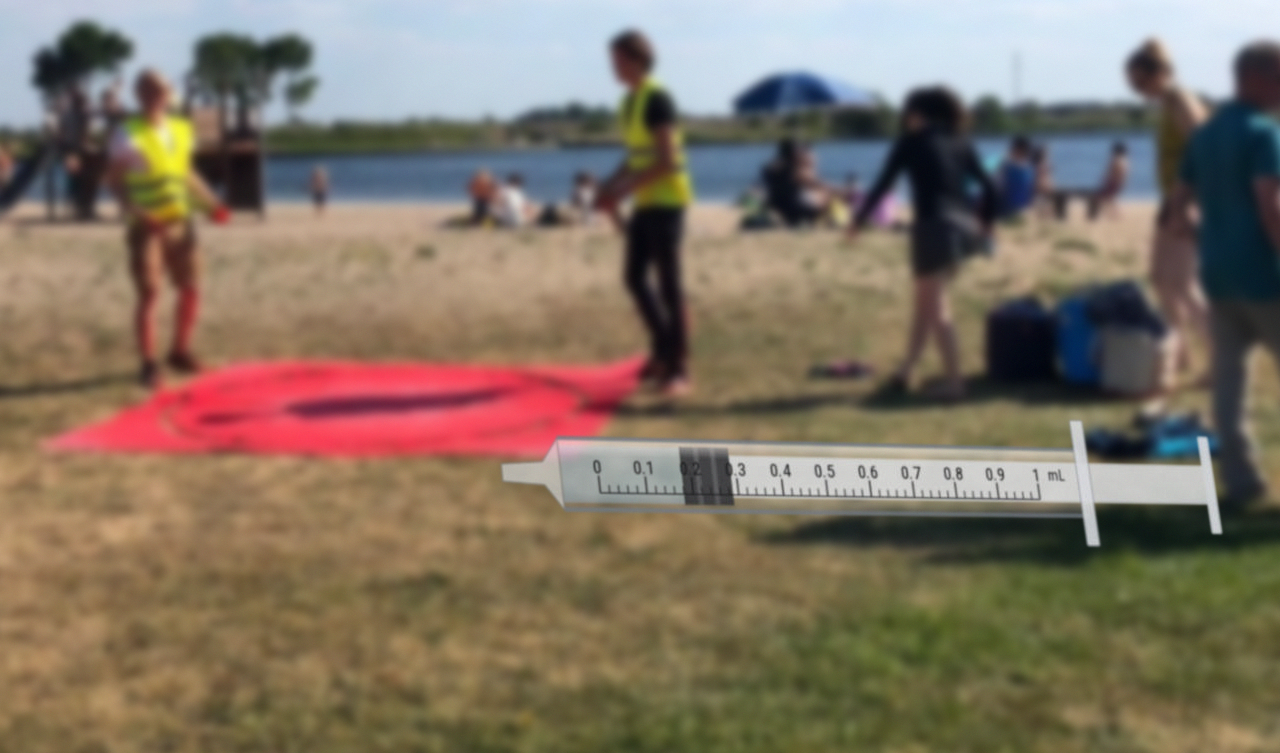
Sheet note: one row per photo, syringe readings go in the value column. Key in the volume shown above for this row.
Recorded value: 0.18 mL
